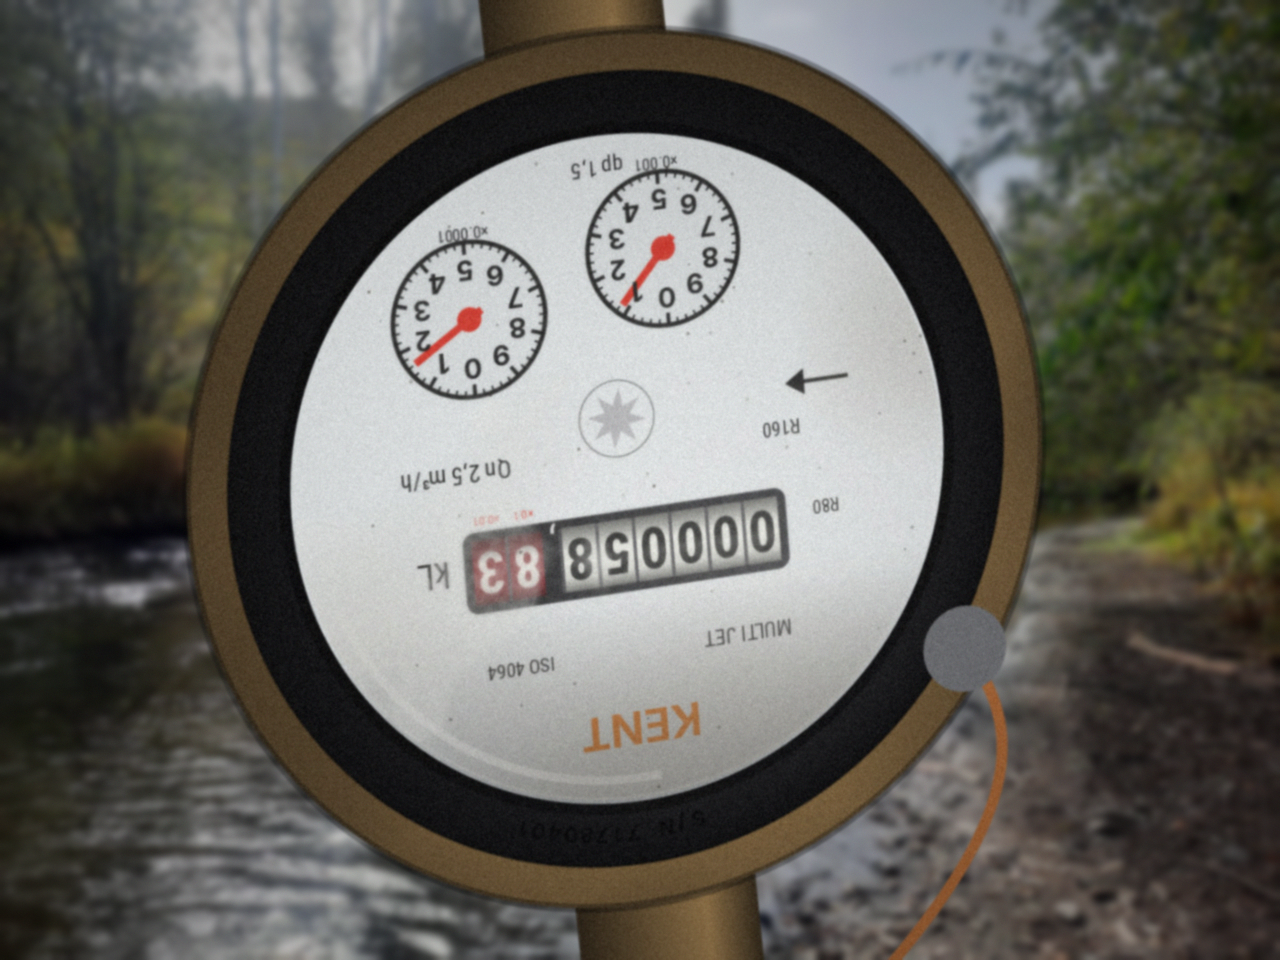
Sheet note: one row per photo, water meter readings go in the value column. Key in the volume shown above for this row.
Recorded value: 58.8311 kL
